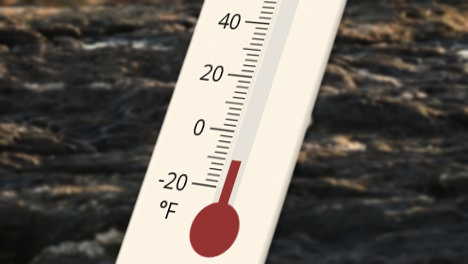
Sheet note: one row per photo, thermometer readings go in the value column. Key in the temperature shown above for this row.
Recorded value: -10 °F
